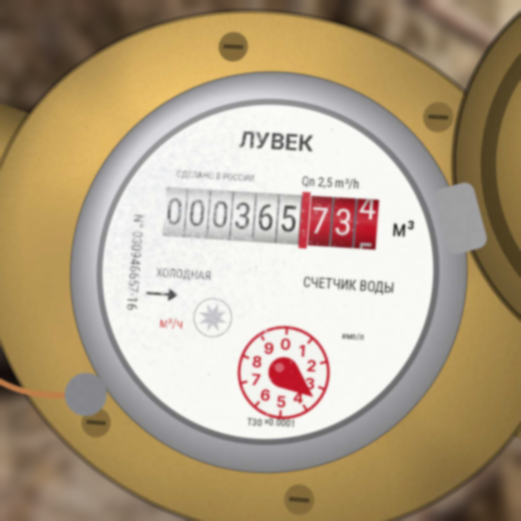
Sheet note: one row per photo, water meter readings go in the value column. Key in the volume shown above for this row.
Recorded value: 365.7343 m³
